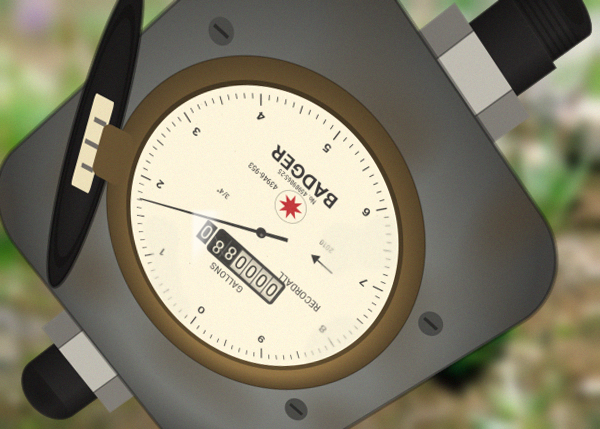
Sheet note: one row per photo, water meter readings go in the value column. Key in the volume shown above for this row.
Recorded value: 881.7 gal
